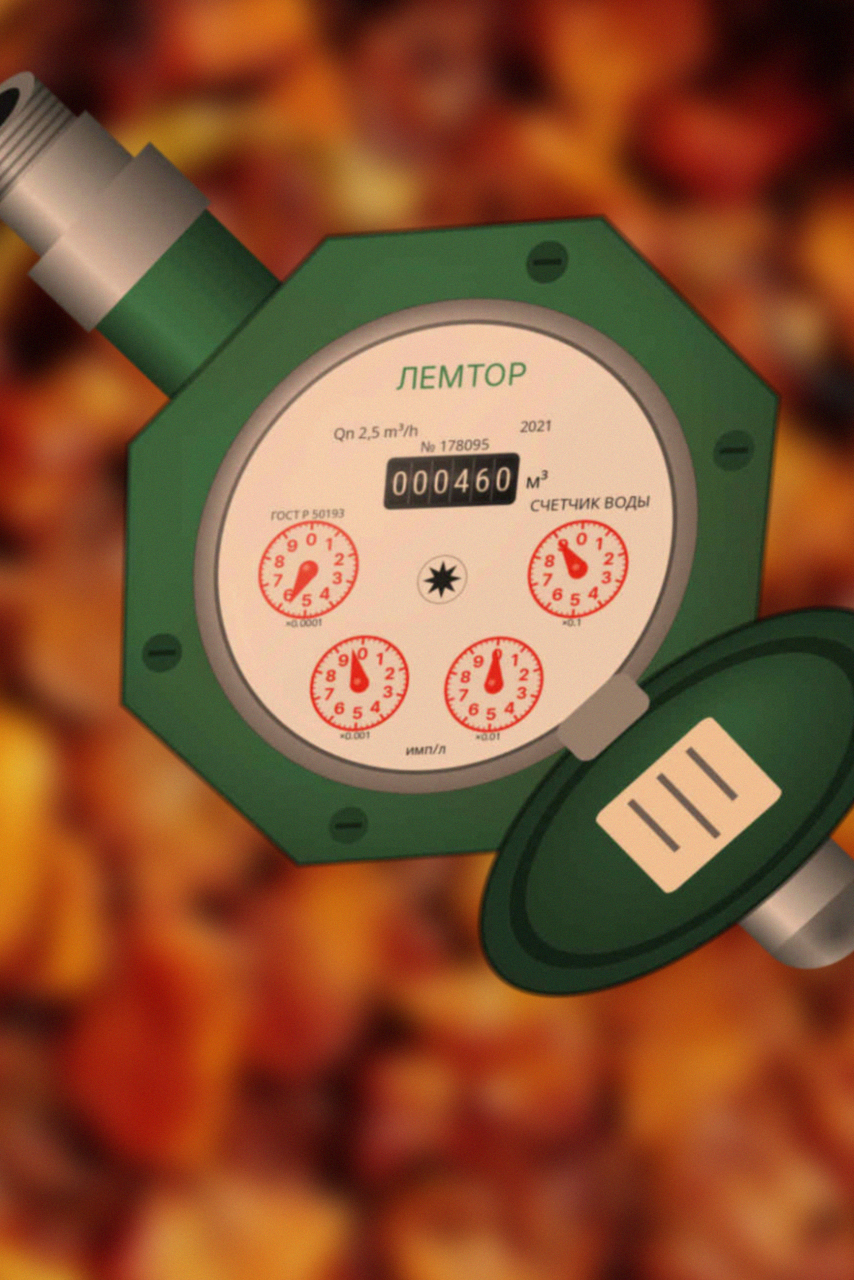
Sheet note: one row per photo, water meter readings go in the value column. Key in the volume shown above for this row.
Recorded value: 460.8995 m³
